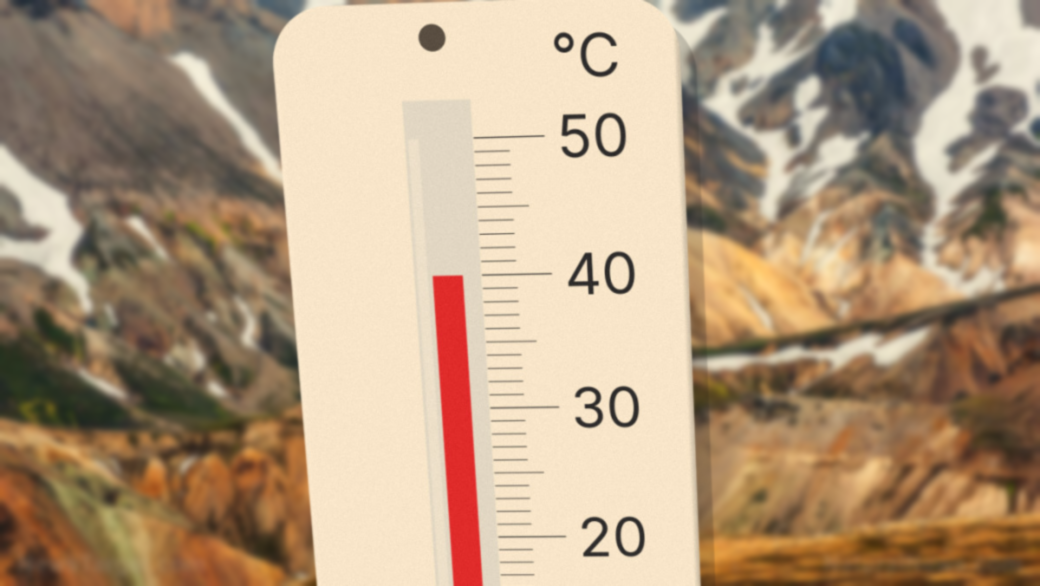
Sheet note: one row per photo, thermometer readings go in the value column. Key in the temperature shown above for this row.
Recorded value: 40 °C
